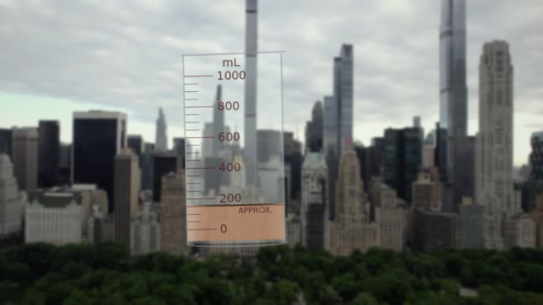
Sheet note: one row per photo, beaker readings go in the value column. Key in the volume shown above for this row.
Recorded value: 150 mL
